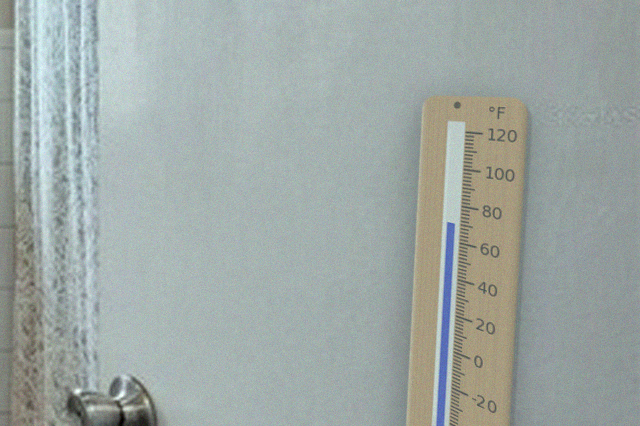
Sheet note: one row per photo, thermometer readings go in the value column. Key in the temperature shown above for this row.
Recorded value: 70 °F
